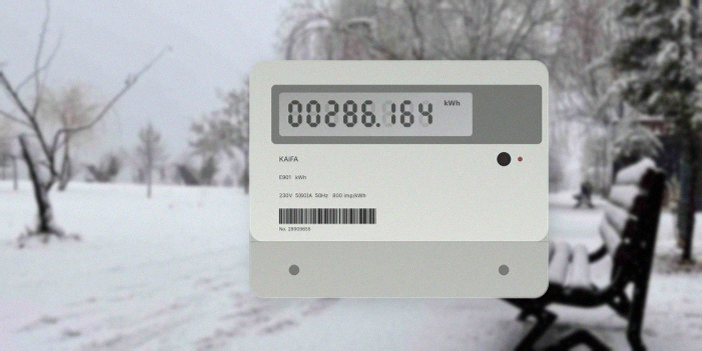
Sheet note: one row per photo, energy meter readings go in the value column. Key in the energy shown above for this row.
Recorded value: 286.164 kWh
